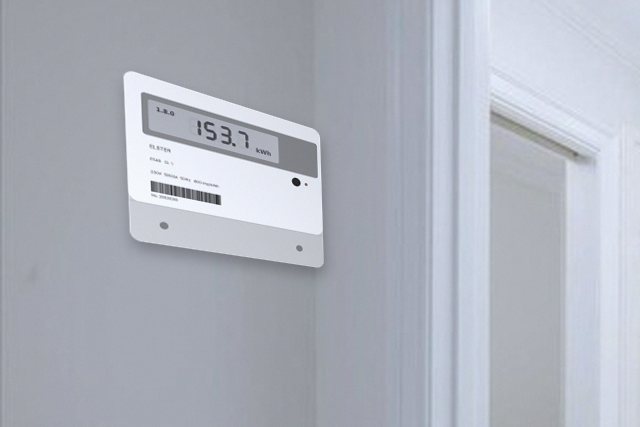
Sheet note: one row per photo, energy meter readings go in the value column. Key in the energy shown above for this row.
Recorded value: 153.7 kWh
